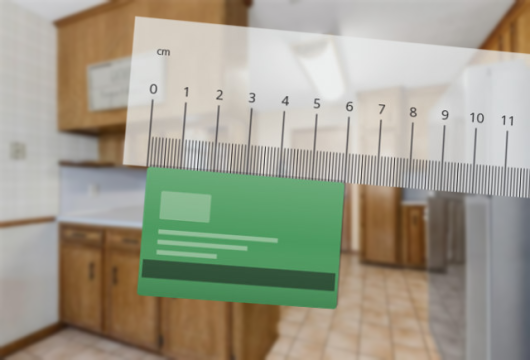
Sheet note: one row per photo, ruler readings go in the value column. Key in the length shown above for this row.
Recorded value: 6 cm
